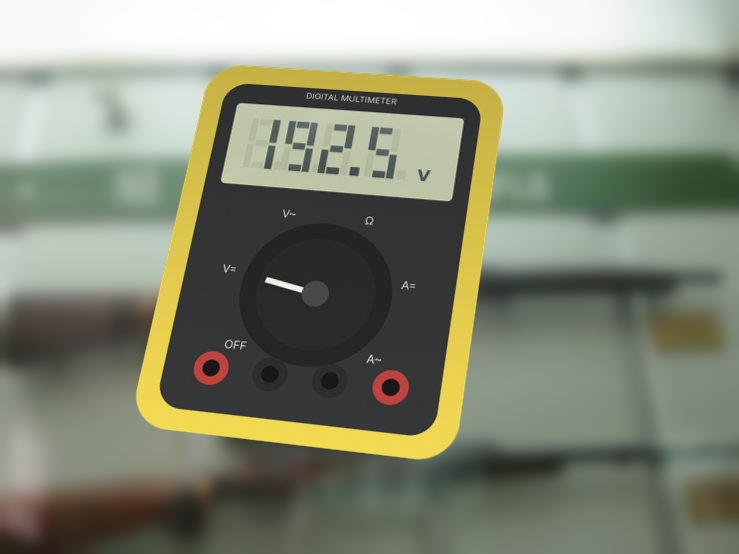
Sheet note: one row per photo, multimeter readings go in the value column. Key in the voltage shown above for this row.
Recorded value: 192.5 V
